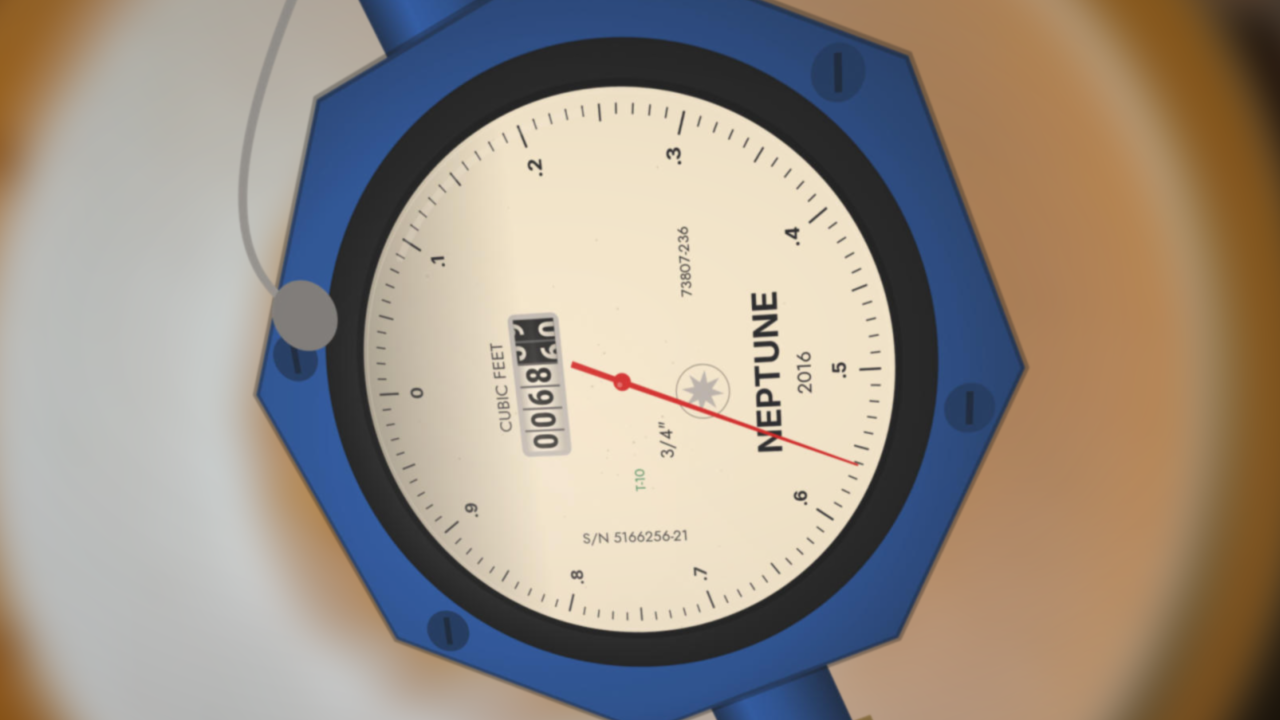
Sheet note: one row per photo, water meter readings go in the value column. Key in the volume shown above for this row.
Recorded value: 6859.56 ft³
